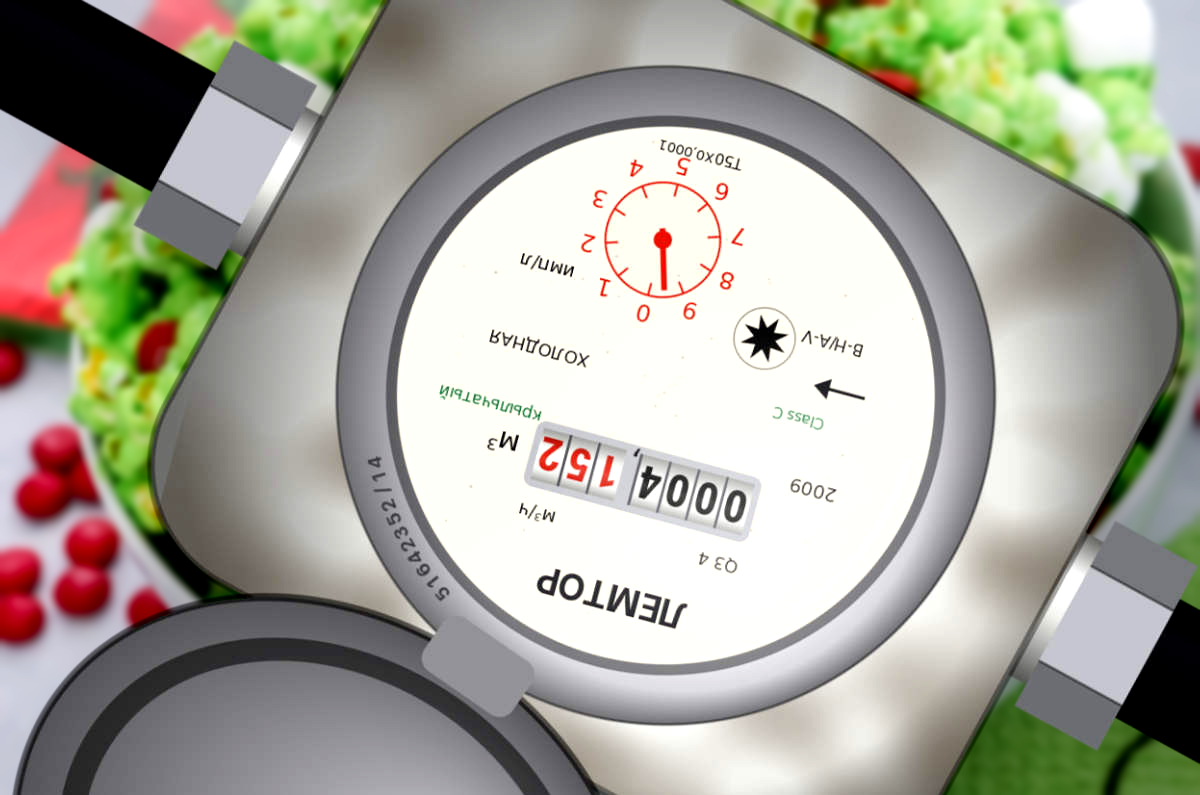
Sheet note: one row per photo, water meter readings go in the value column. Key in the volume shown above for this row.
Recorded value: 4.1519 m³
